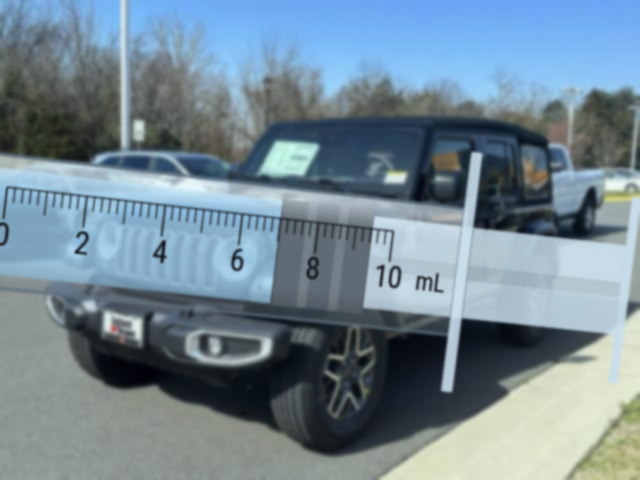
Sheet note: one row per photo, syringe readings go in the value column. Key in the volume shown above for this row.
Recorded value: 7 mL
